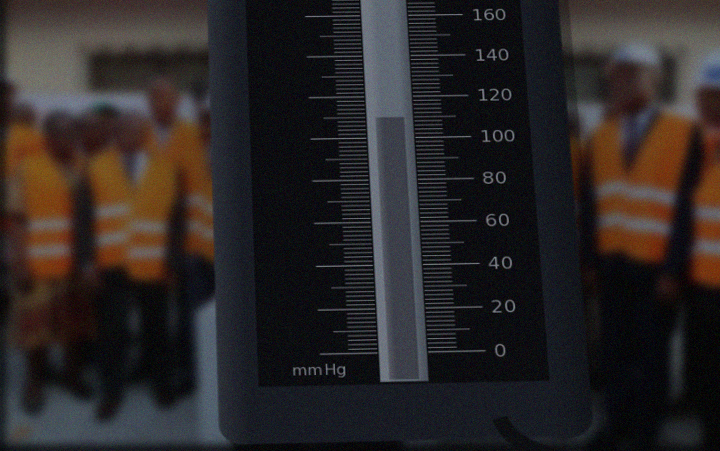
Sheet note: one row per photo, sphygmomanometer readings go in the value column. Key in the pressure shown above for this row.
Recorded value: 110 mmHg
